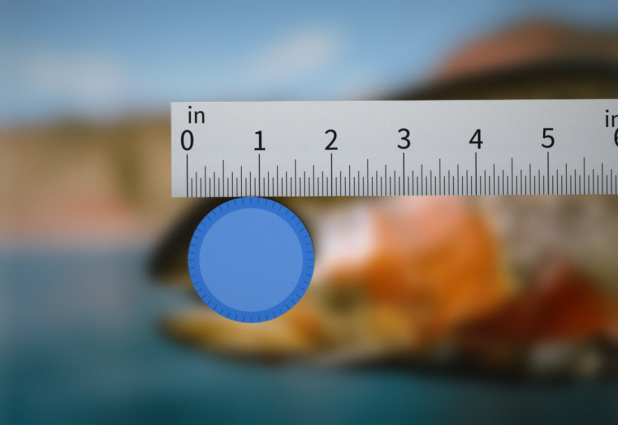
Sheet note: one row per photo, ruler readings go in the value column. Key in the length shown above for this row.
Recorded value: 1.75 in
